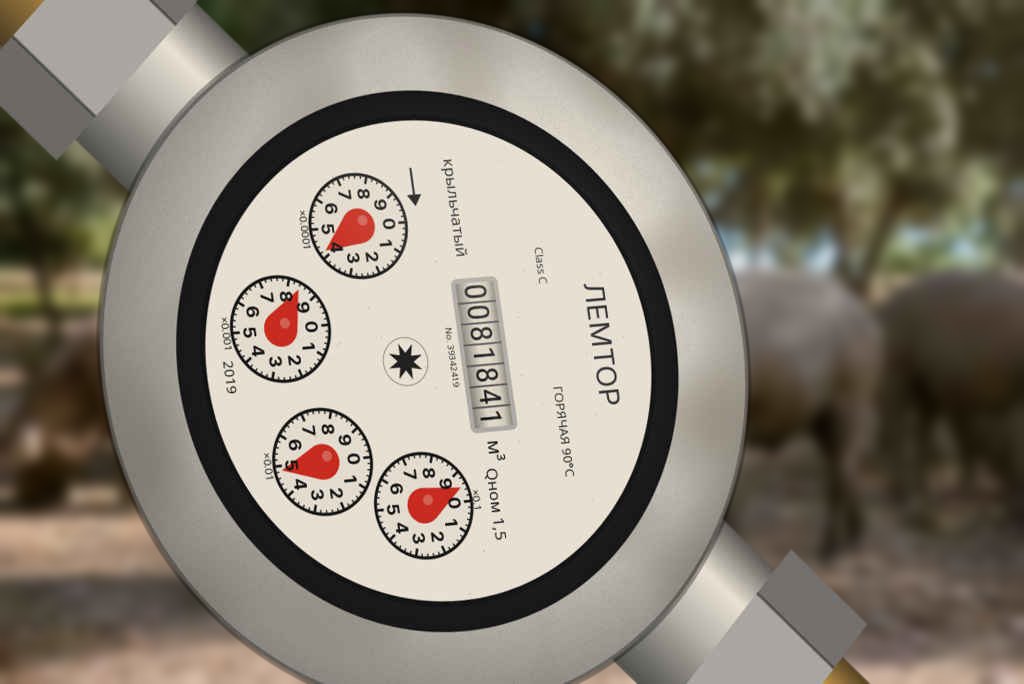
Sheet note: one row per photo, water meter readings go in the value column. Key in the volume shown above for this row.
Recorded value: 81840.9484 m³
